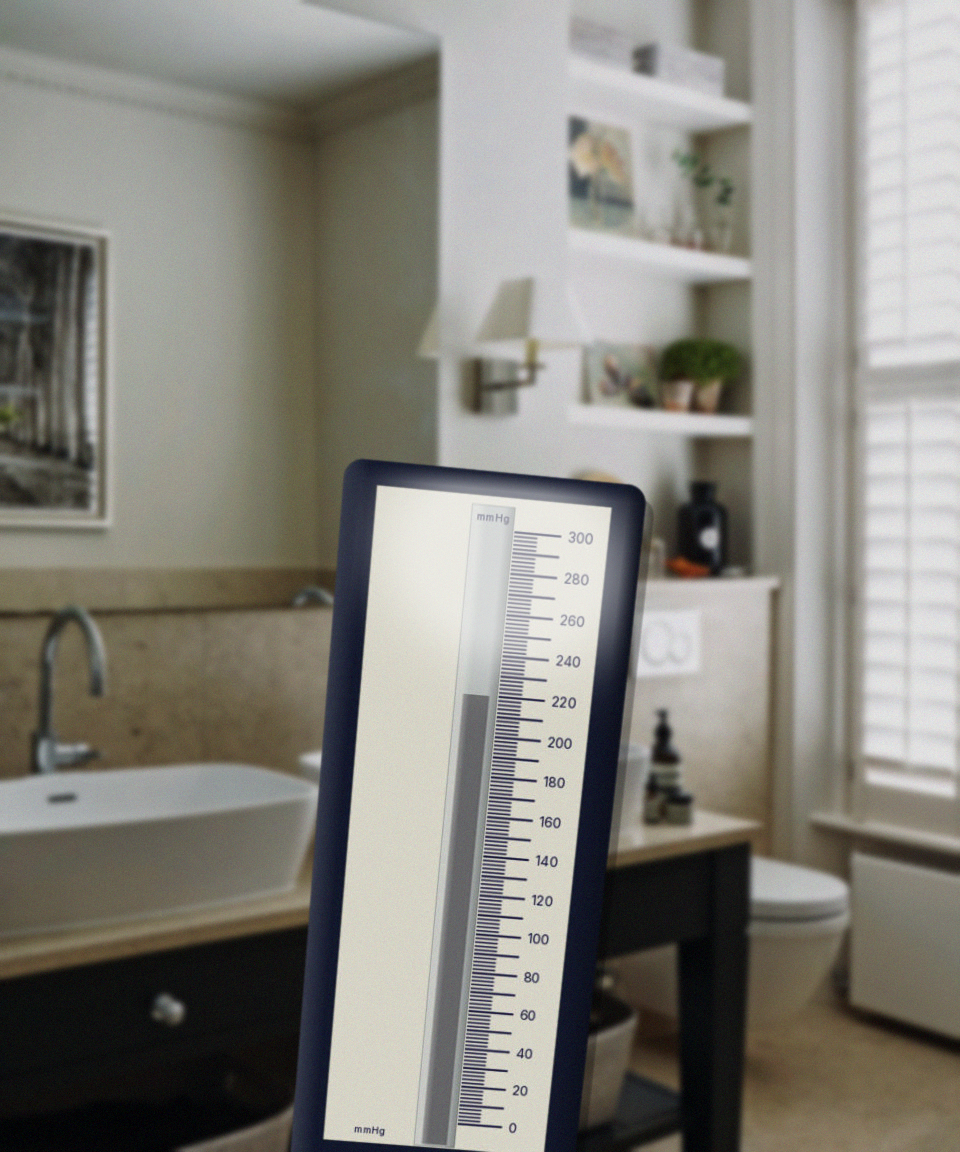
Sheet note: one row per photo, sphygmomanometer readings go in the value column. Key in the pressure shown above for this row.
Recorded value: 220 mmHg
